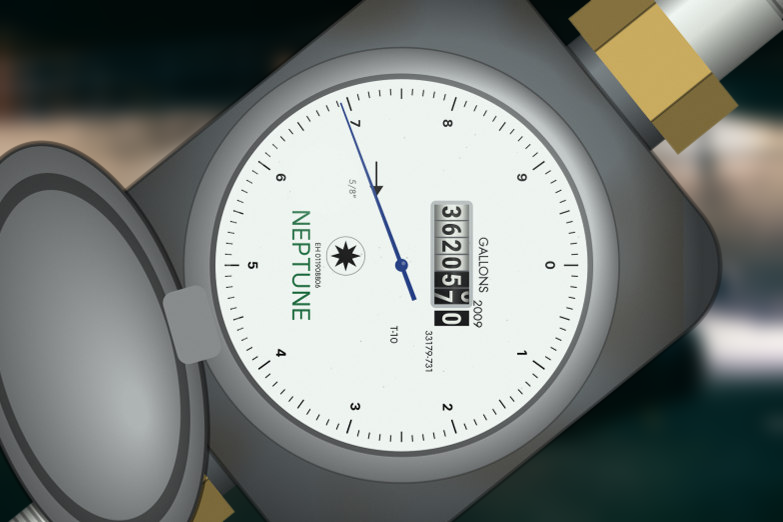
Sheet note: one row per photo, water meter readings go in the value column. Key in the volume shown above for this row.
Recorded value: 3620566.9 gal
